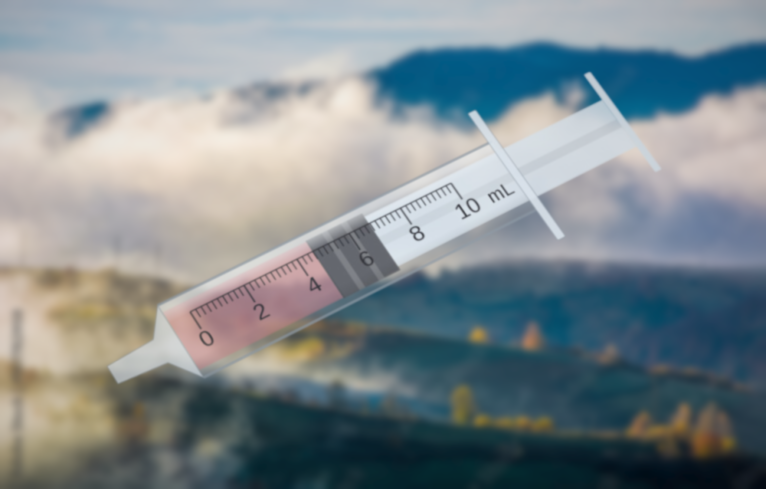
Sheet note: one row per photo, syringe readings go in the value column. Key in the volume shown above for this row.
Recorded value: 4.6 mL
